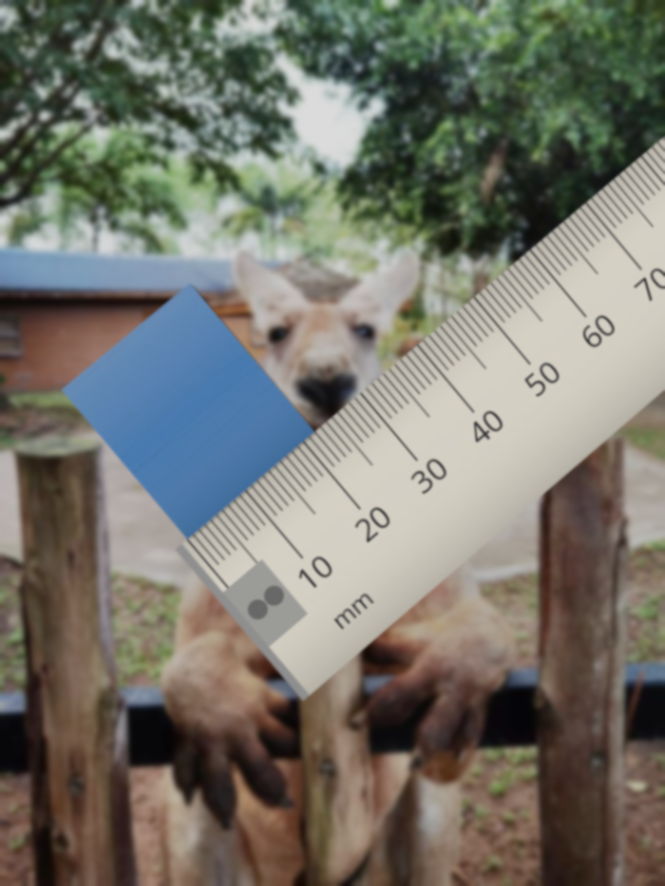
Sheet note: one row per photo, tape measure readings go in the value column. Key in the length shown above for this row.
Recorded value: 22 mm
